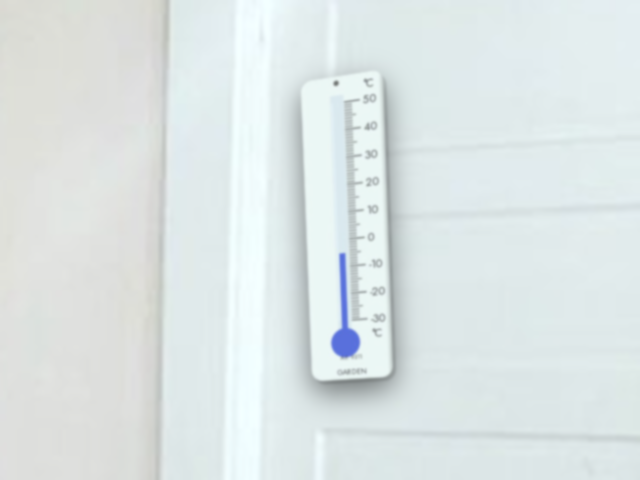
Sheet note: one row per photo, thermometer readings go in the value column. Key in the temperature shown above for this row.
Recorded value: -5 °C
